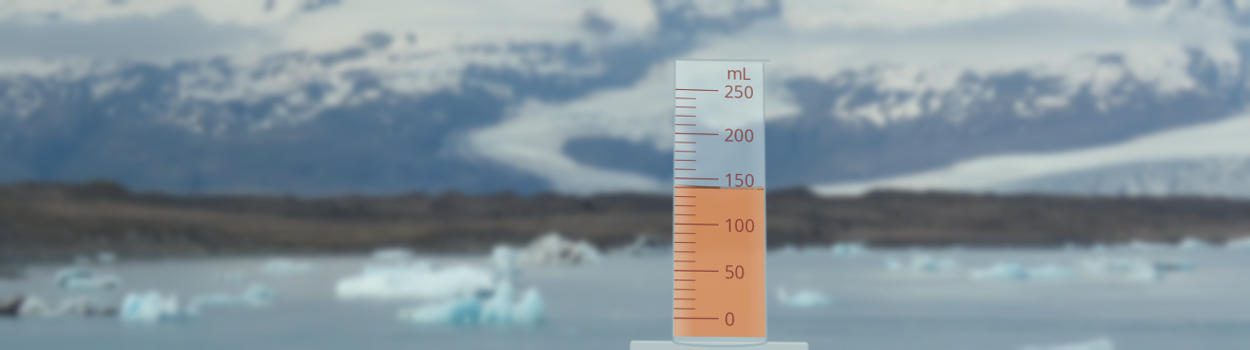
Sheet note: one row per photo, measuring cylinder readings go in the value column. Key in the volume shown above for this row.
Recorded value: 140 mL
